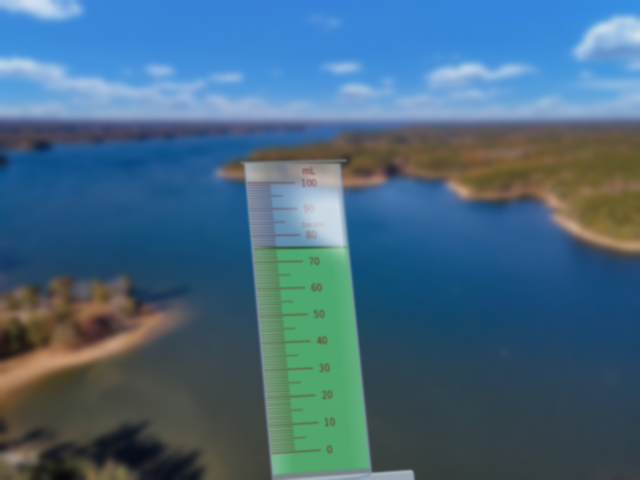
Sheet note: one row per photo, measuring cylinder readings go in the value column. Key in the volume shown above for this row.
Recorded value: 75 mL
